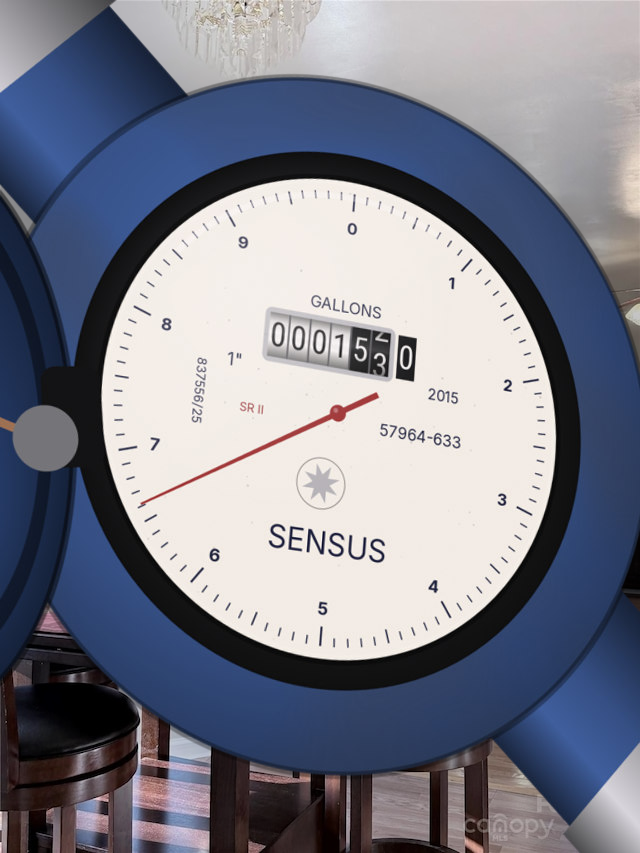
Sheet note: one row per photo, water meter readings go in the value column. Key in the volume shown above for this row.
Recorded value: 1526.6 gal
